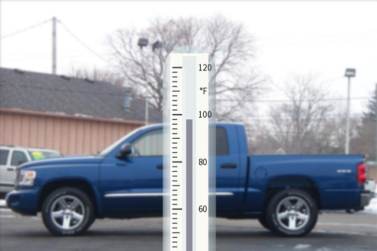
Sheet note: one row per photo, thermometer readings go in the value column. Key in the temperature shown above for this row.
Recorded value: 98 °F
